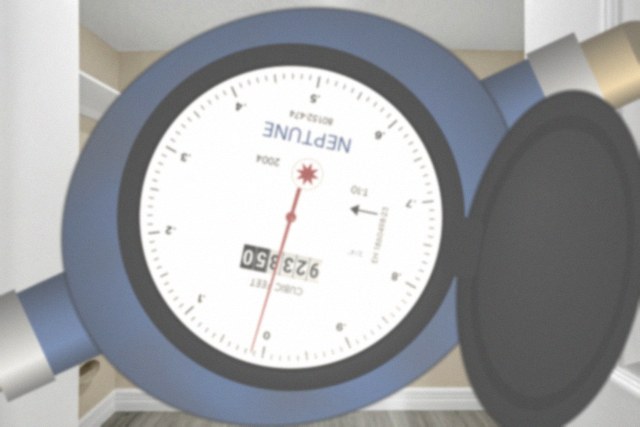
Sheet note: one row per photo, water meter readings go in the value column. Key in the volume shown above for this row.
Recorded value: 923850.01 ft³
